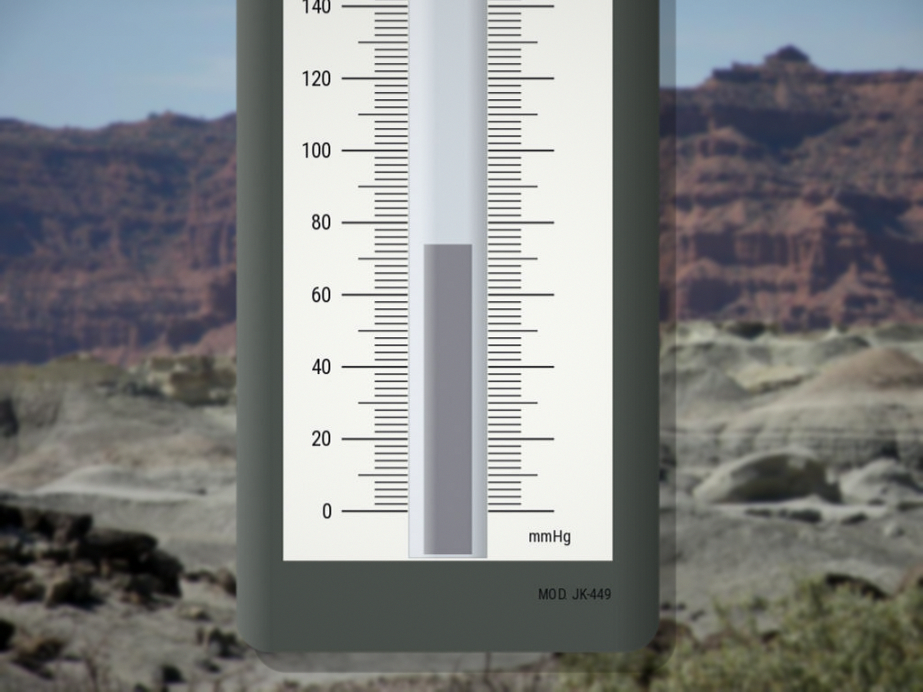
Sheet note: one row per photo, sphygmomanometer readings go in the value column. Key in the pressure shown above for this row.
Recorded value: 74 mmHg
